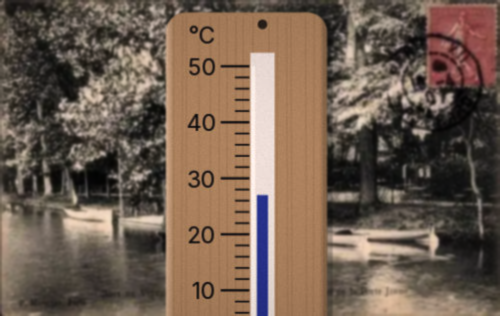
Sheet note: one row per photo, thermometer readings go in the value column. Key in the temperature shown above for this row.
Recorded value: 27 °C
